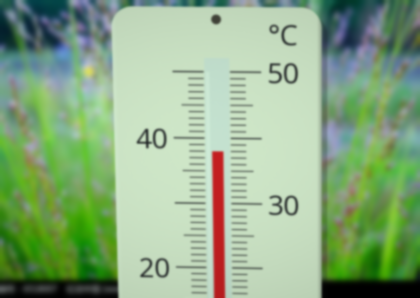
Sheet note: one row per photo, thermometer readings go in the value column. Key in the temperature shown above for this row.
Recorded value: 38 °C
